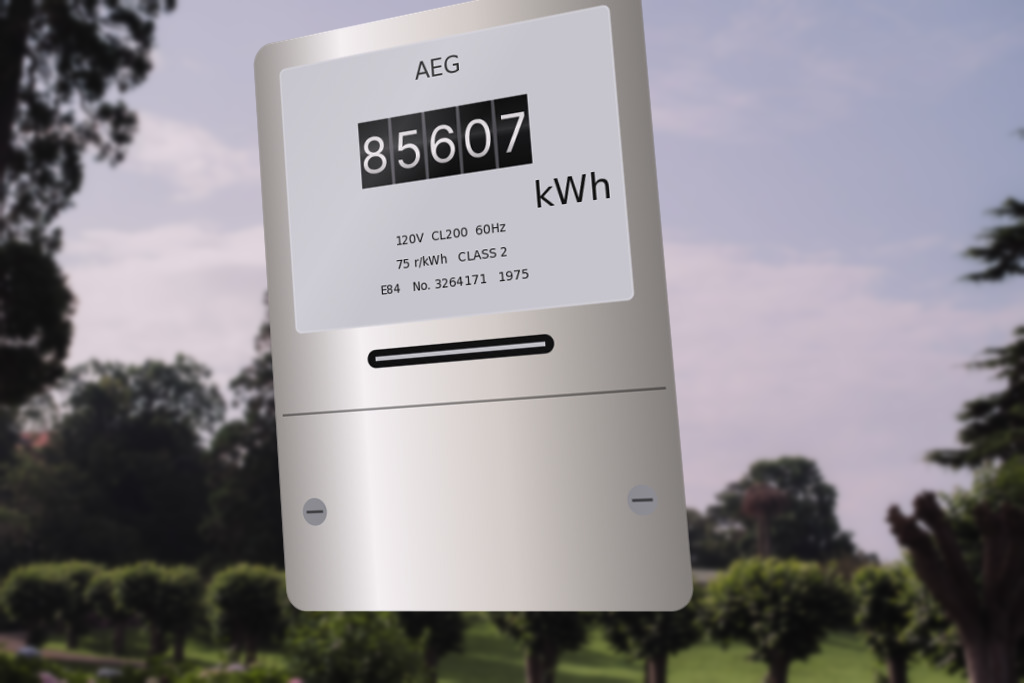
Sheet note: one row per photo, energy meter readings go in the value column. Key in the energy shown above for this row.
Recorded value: 85607 kWh
